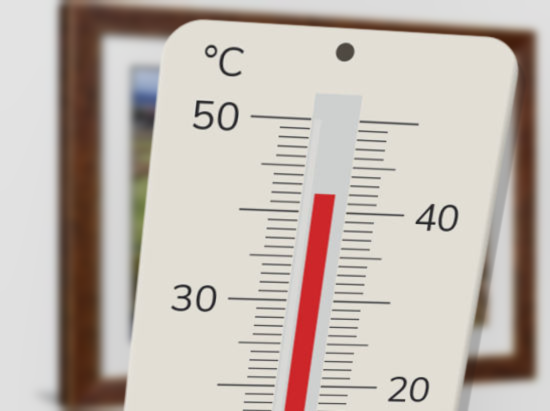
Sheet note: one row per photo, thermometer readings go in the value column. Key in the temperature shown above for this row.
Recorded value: 42 °C
